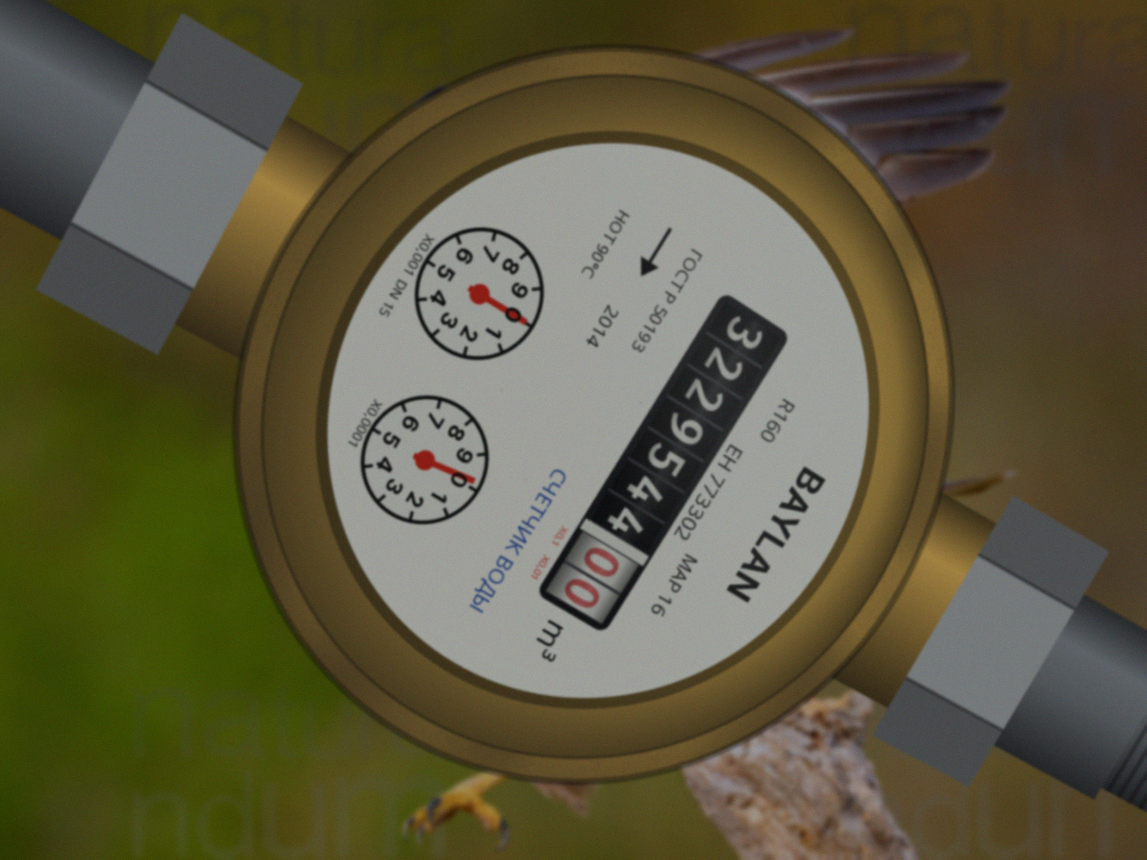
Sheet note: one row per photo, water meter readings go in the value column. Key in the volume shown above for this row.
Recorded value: 3229543.9999 m³
